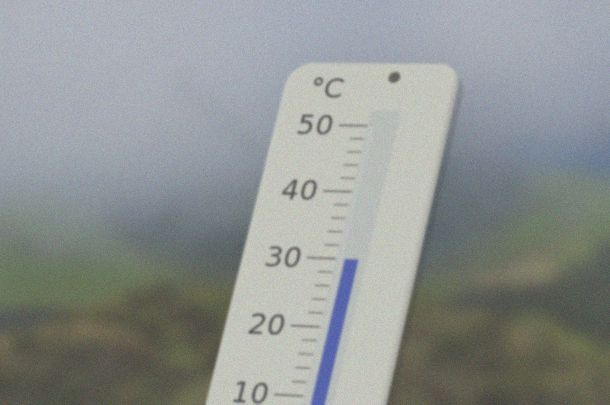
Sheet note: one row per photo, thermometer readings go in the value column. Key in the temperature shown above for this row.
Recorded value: 30 °C
